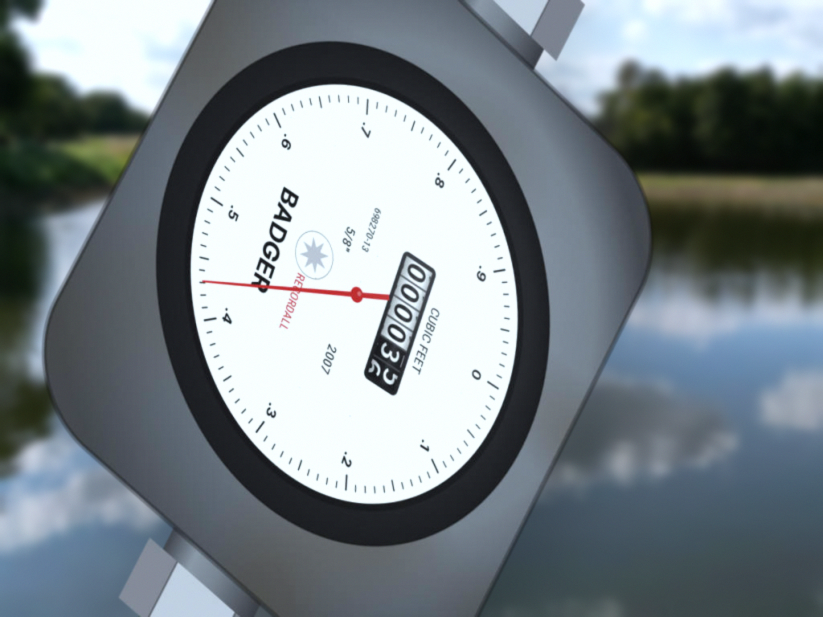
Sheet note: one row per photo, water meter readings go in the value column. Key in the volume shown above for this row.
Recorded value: 35.43 ft³
